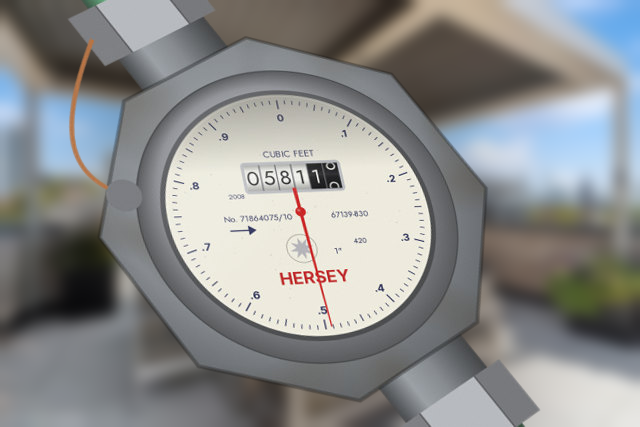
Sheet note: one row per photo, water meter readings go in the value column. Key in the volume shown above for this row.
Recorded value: 58118.49 ft³
